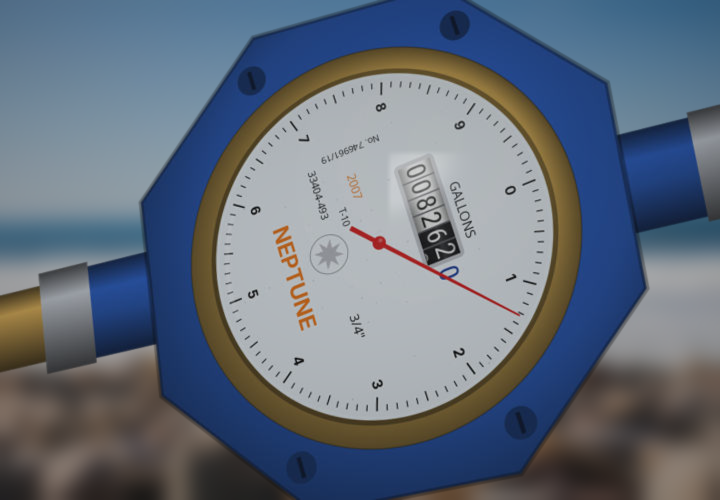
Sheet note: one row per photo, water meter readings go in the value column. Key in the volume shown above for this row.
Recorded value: 82621.3 gal
